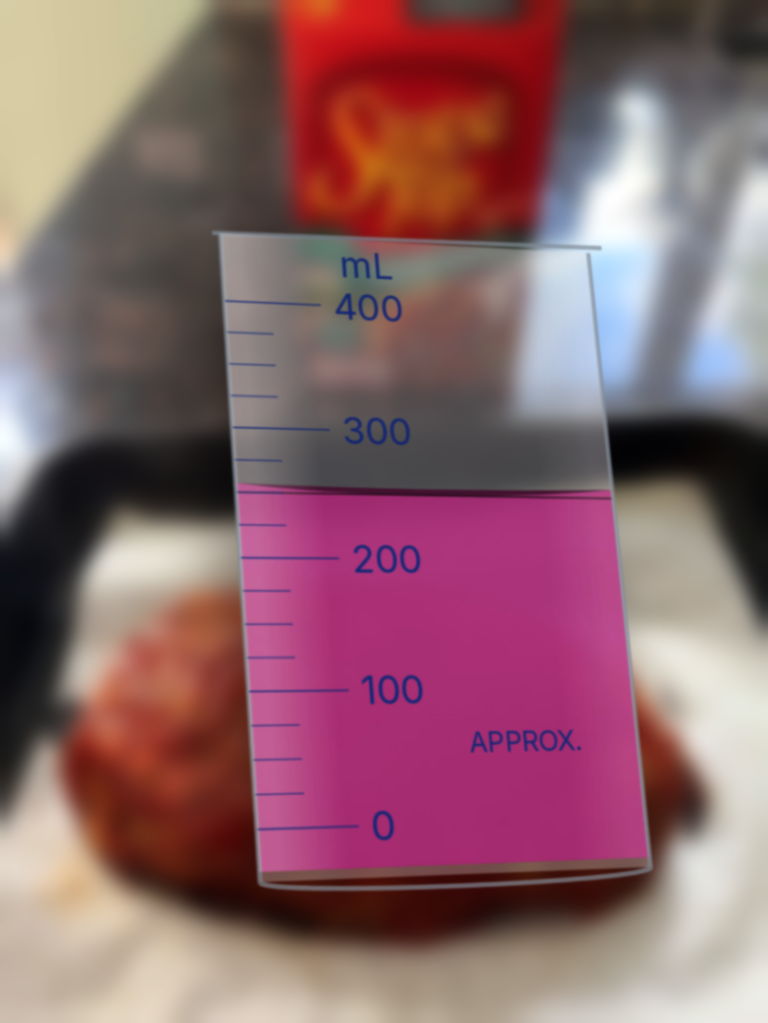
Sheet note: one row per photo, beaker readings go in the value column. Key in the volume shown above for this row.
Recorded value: 250 mL
